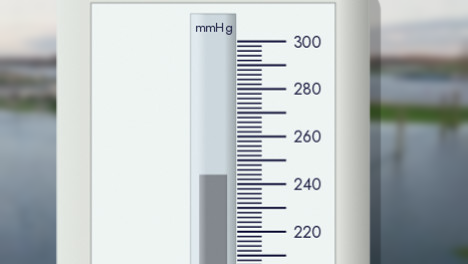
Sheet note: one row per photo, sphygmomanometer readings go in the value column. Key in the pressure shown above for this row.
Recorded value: 244 mmHg
